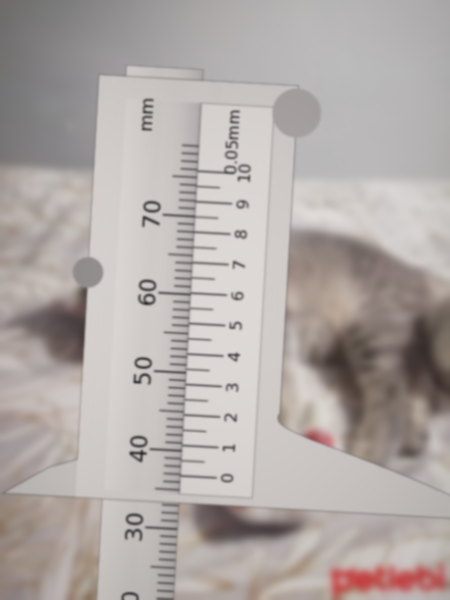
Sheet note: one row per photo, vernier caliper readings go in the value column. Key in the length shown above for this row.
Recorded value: 36.8 mm
